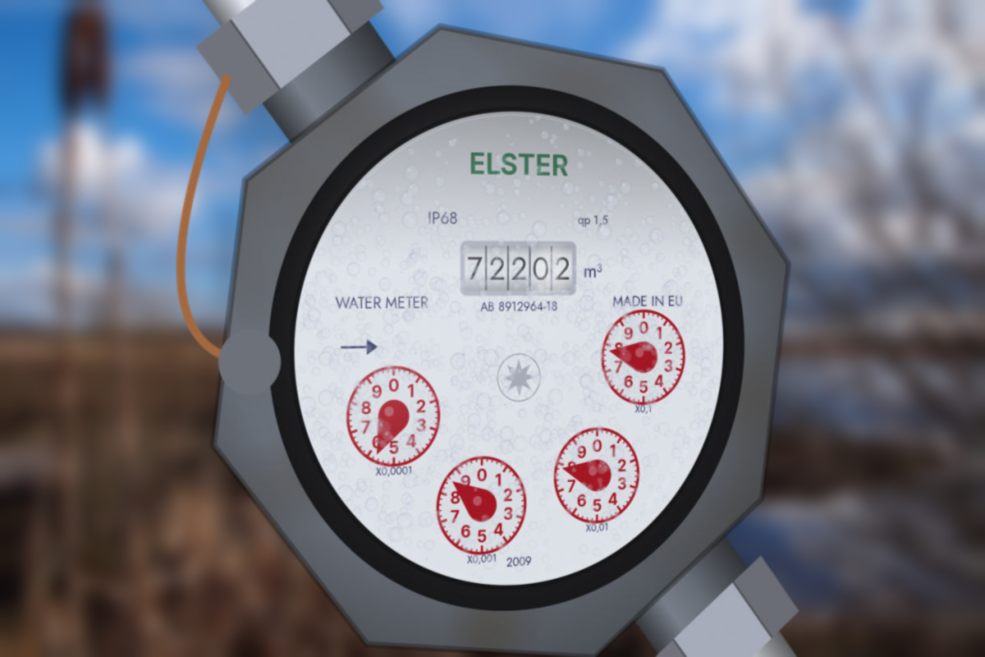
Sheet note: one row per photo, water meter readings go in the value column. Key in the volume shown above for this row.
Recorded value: 72202.7785 m³
